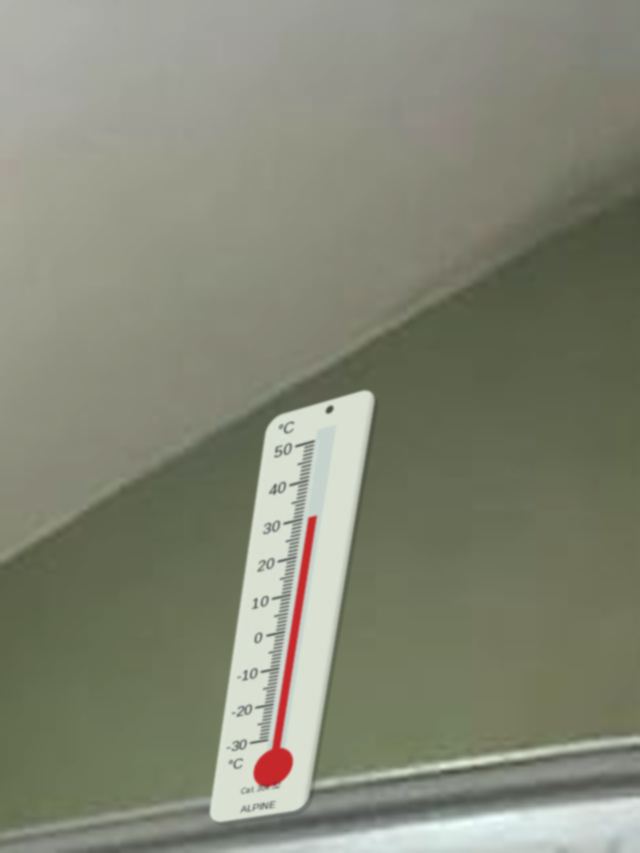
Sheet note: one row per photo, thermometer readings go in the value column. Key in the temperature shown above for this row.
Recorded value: 30 °C
